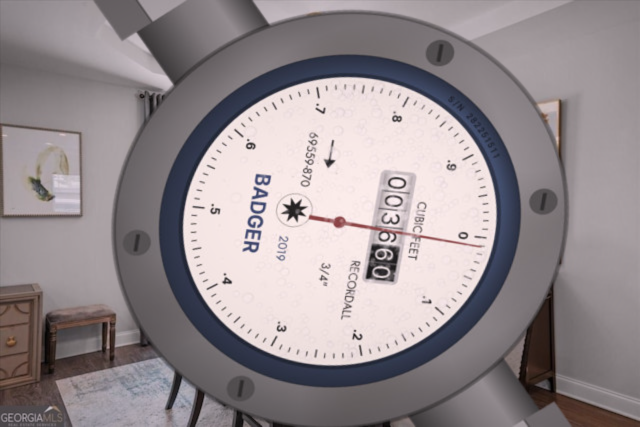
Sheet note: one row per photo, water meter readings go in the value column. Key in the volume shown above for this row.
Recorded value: 3660.01 ft³
